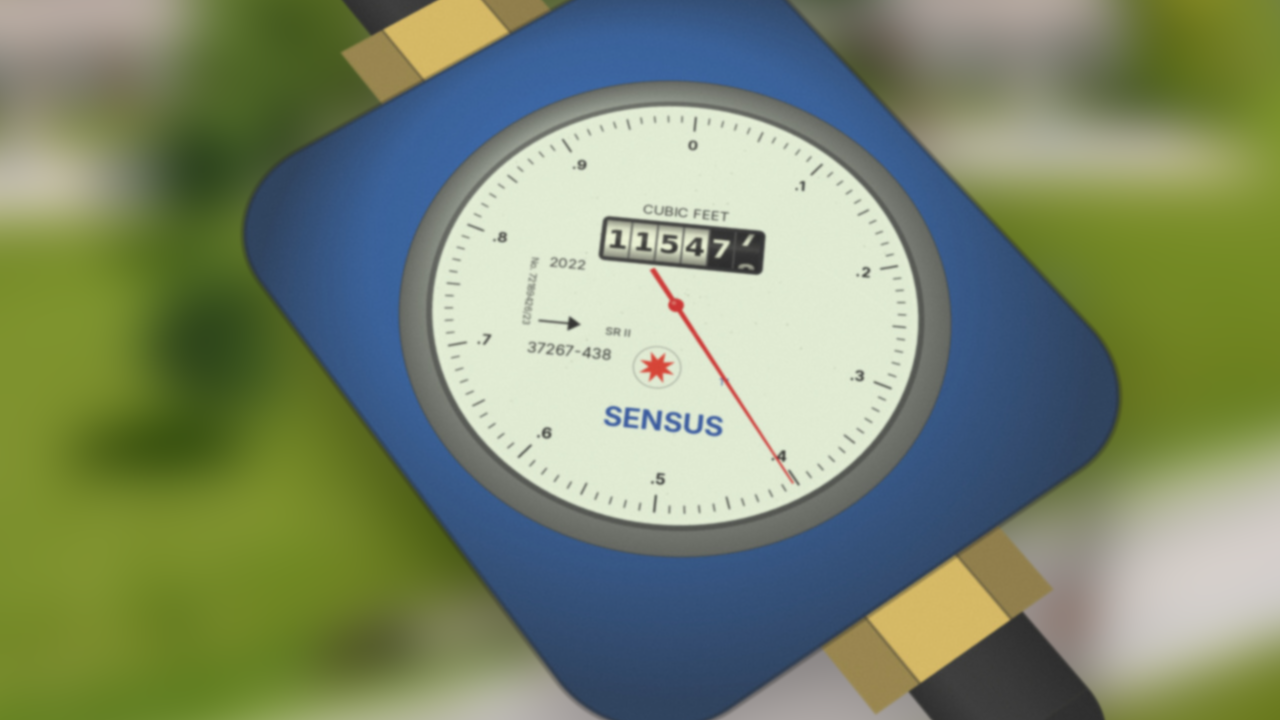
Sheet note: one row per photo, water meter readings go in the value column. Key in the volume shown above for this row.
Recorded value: 115477.40 ft³
